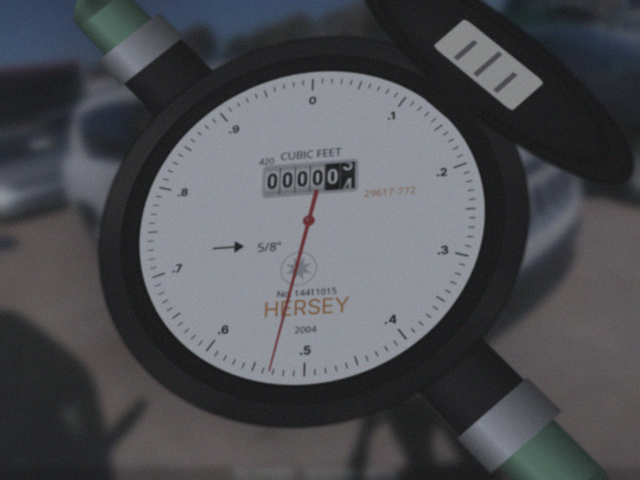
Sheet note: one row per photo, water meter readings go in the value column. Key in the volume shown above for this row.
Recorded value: 3.53 ft³
